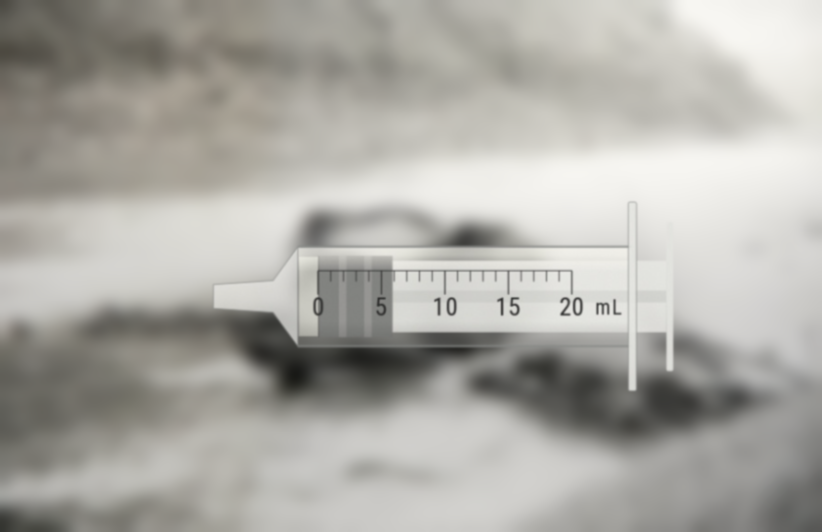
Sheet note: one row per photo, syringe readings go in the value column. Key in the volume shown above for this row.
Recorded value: 0 mL
